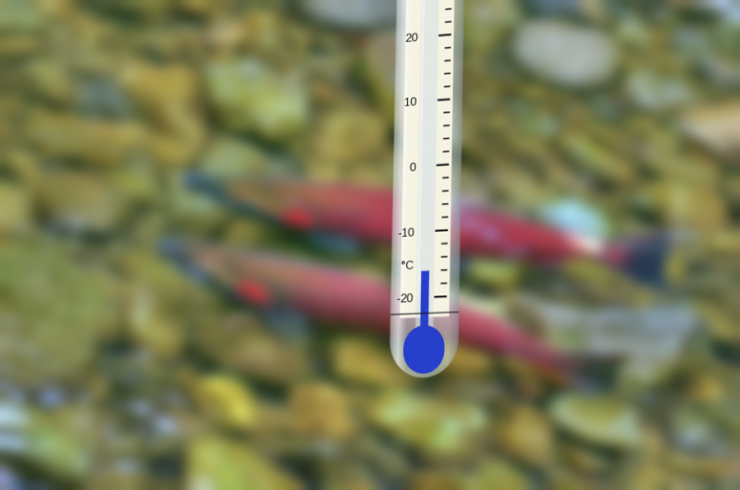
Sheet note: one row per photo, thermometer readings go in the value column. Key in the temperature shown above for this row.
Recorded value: -16 °C
